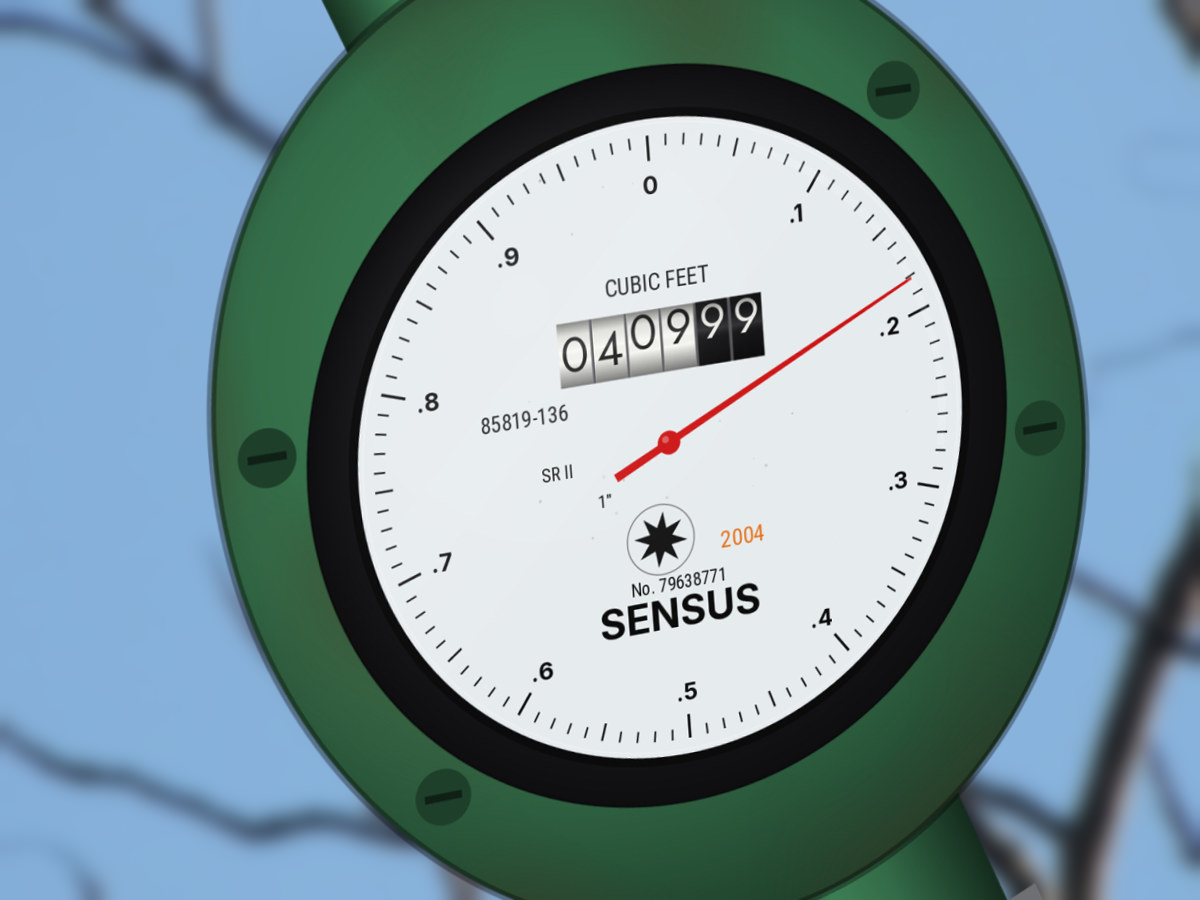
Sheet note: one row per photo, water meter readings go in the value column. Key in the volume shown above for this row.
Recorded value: 40999.18 ft³
